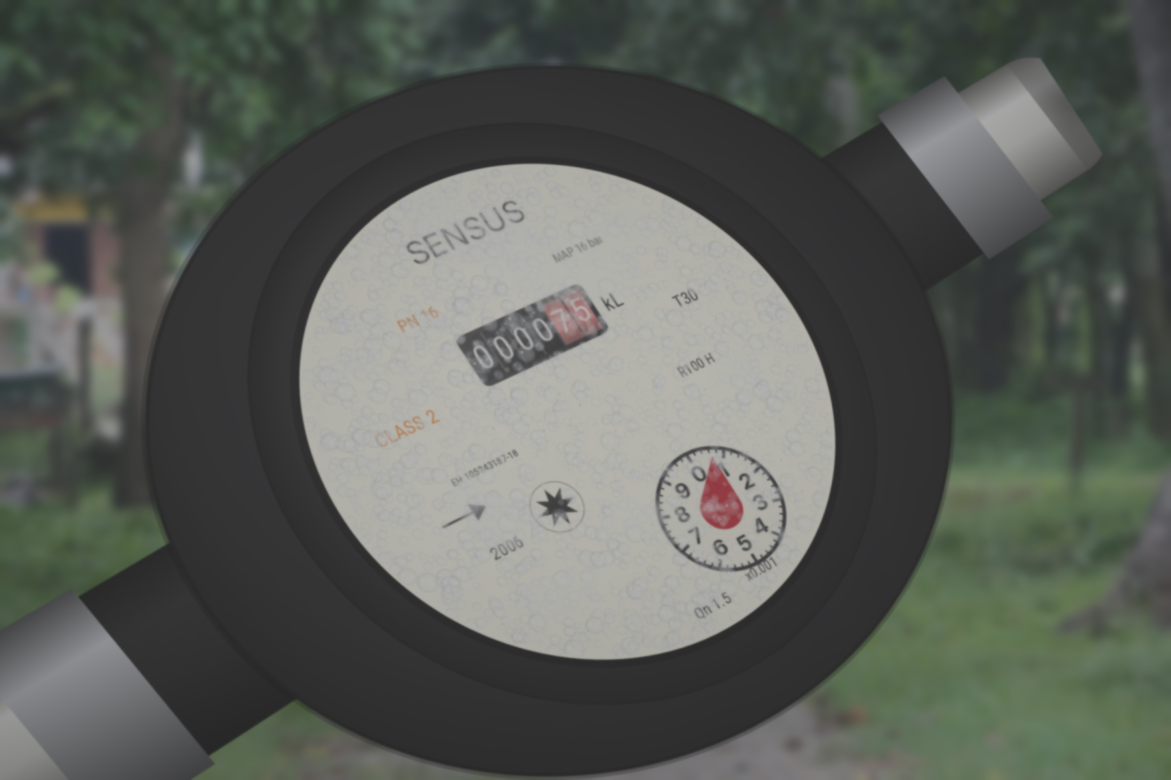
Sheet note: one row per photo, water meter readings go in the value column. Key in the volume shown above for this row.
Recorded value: 0.750 kL
